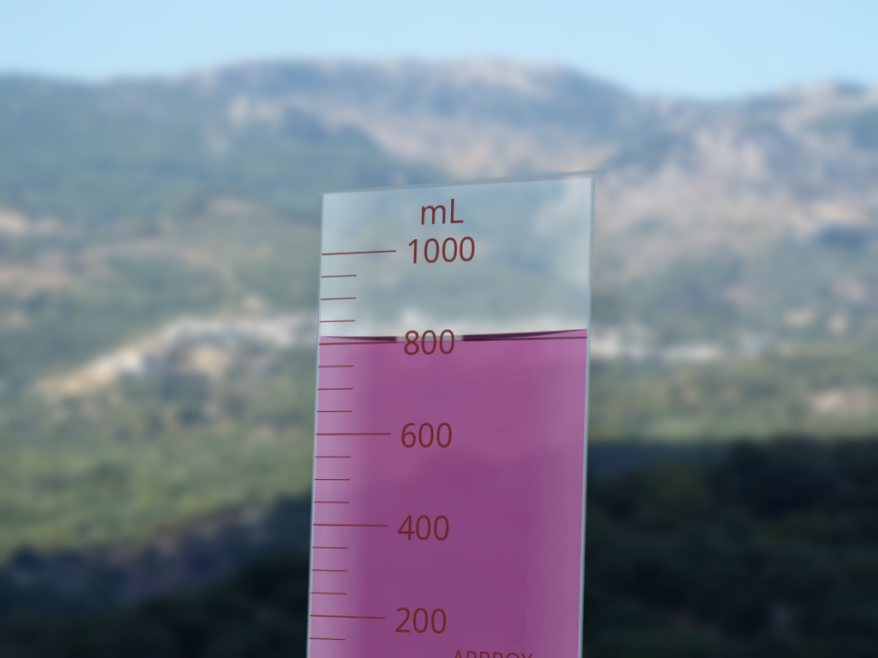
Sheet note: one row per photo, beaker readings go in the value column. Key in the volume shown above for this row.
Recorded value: 800 mL
